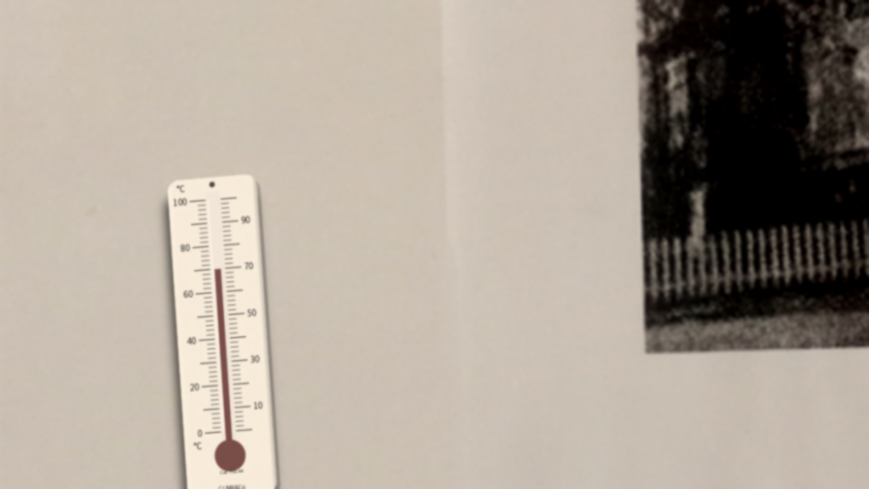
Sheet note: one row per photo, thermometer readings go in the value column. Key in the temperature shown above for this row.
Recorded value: 70 °C
